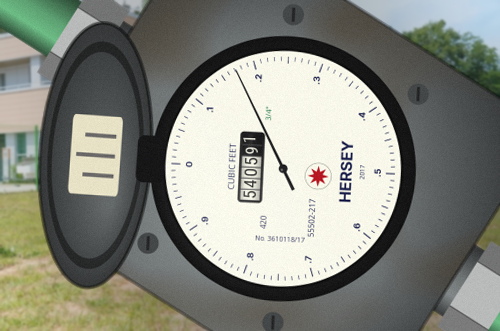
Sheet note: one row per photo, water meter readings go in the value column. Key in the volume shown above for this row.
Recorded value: 540591.17 ft³
